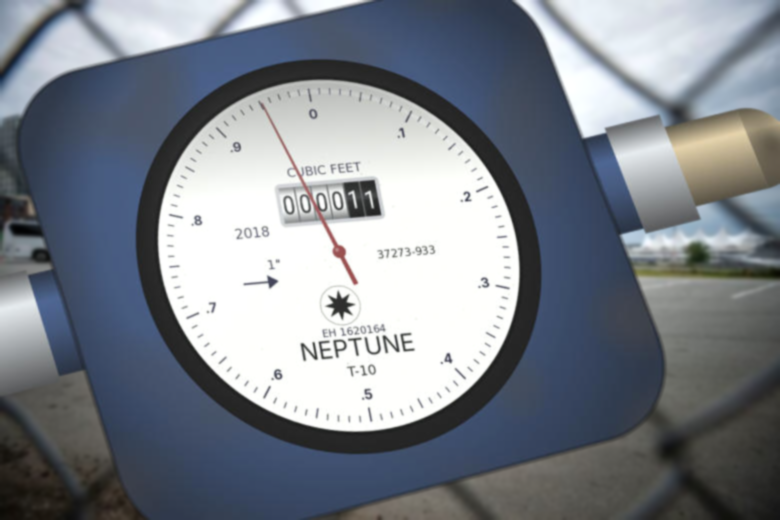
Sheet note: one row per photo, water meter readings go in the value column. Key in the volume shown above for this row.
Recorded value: 10.95 ft³
